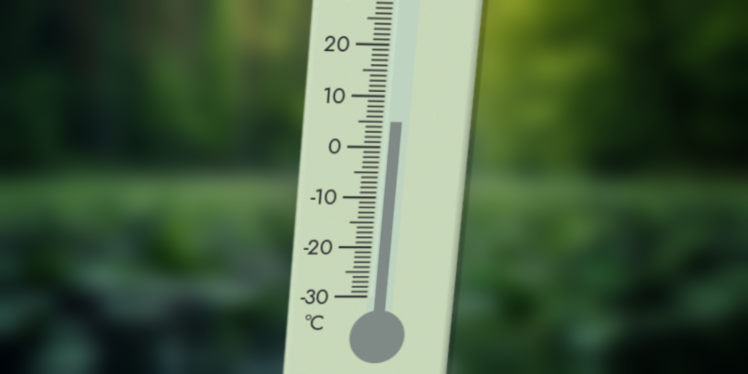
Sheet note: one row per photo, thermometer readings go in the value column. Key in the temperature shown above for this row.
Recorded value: 5 °C
